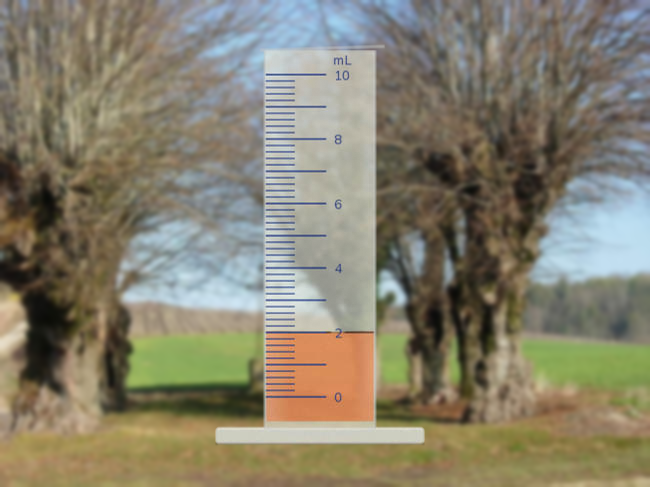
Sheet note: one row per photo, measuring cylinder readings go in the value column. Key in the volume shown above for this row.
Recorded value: 2 mL
